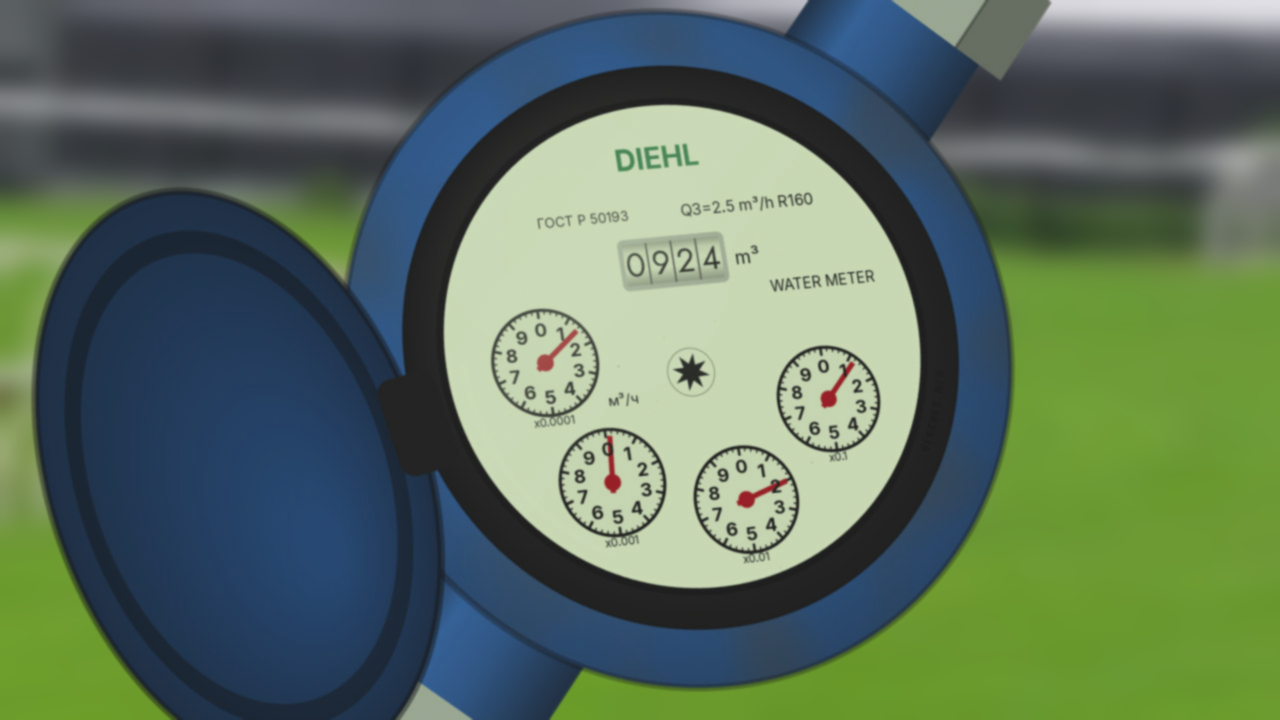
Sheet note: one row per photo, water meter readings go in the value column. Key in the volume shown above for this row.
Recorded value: 924.1201 m³
